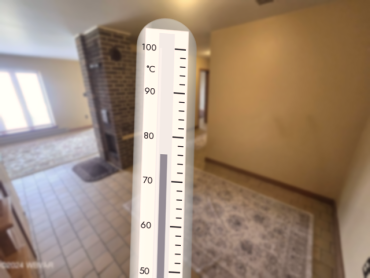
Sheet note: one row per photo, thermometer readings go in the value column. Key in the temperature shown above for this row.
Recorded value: 76 °C
